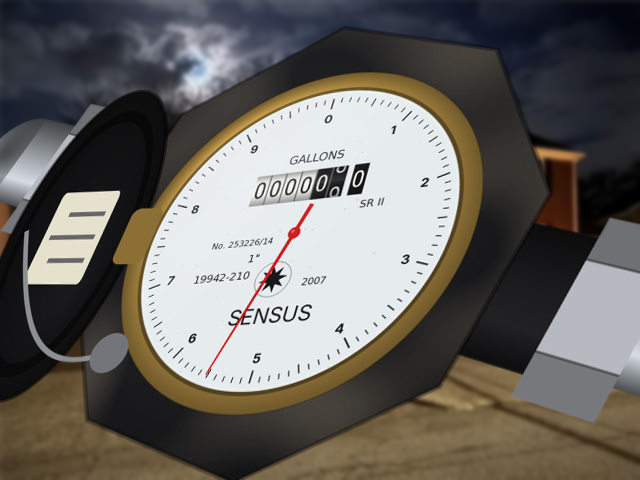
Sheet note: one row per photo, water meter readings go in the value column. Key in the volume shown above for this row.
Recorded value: 85.5 gal
